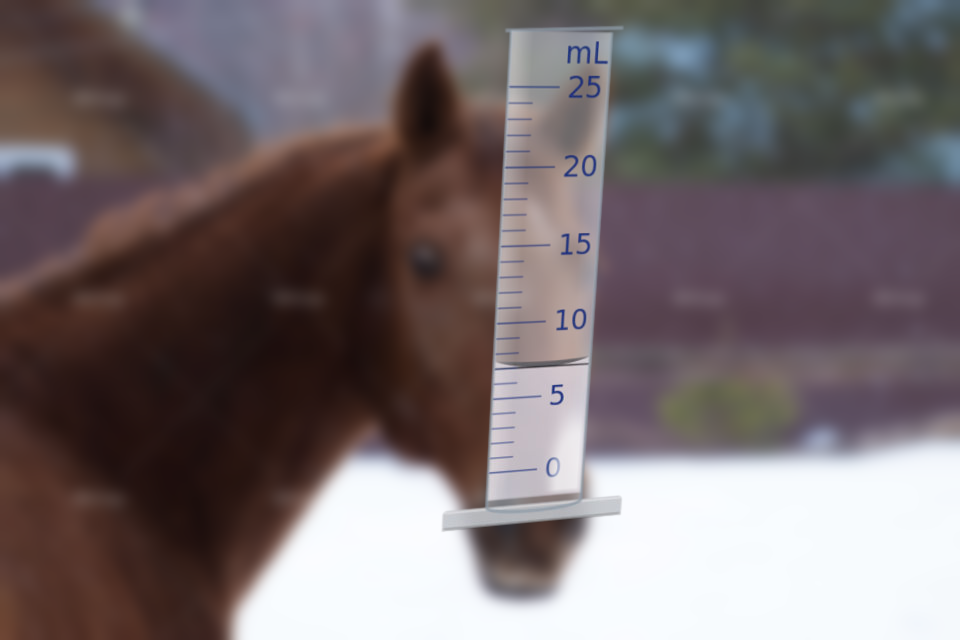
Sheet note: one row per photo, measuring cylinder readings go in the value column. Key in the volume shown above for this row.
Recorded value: 7 mL
